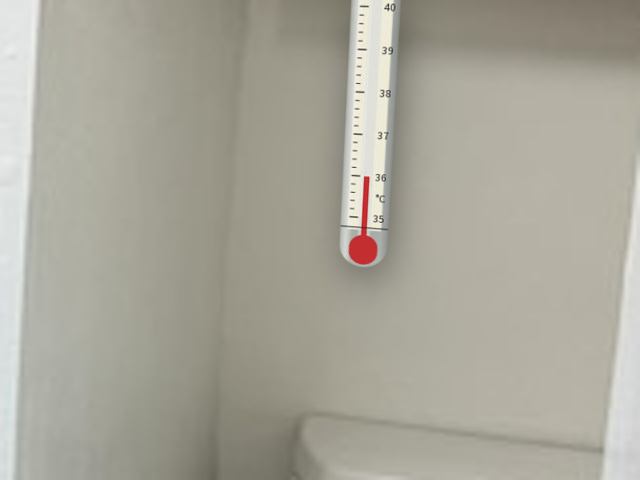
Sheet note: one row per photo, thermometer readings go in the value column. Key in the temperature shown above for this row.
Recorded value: 36 °C
